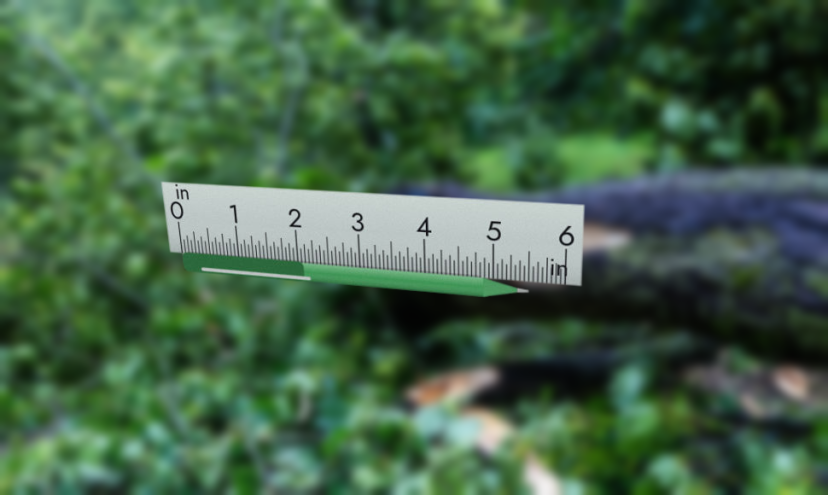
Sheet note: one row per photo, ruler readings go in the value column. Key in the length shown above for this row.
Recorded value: 5.5 in
